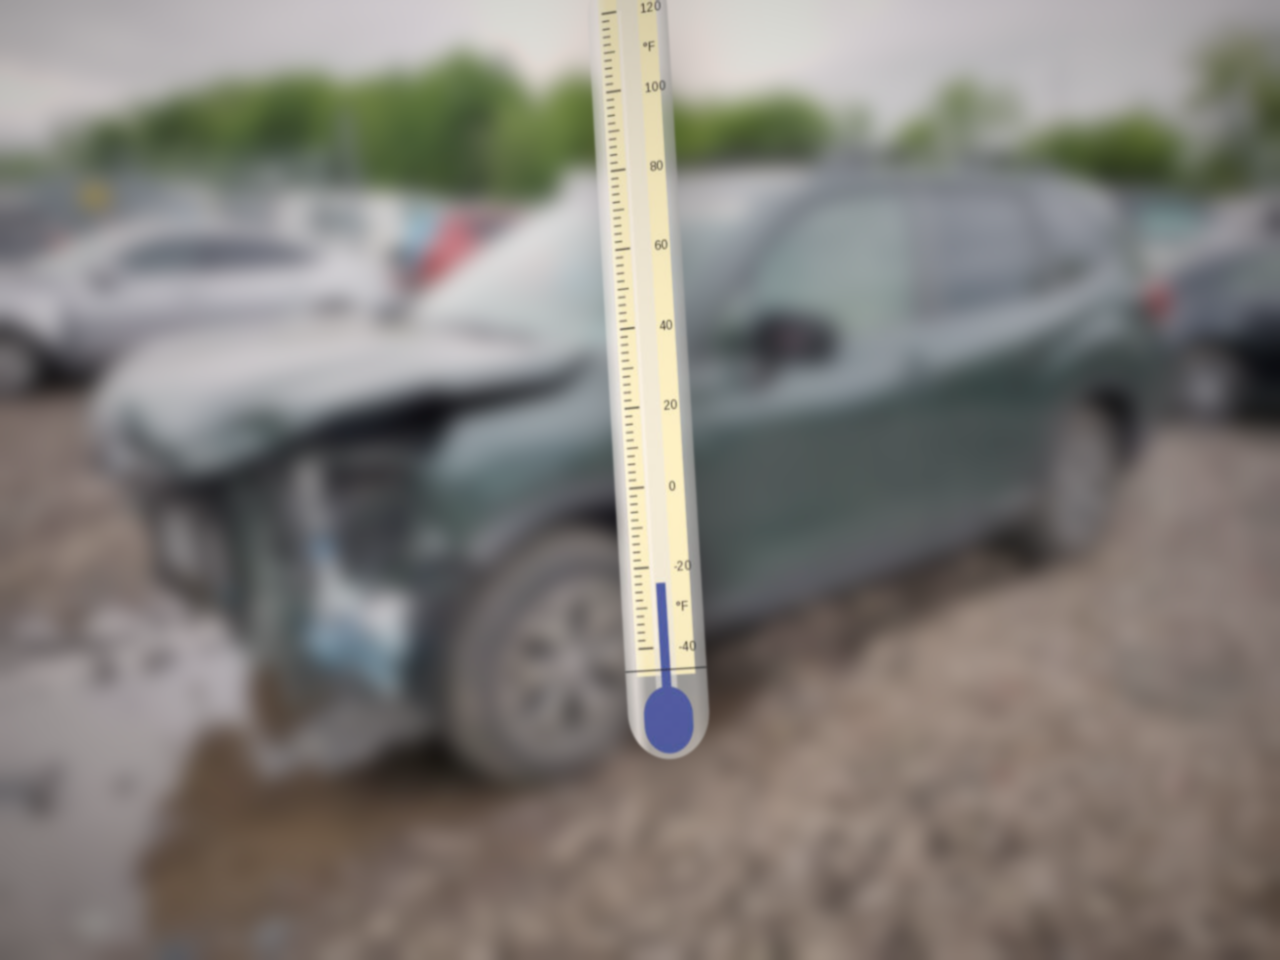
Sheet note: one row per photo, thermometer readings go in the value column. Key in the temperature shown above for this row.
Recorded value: -24 °F
